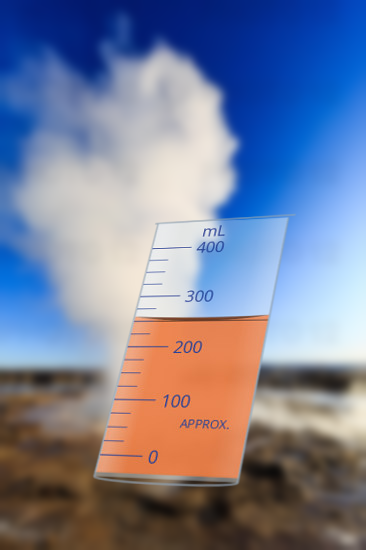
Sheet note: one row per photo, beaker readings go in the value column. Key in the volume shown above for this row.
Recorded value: 250 mL
